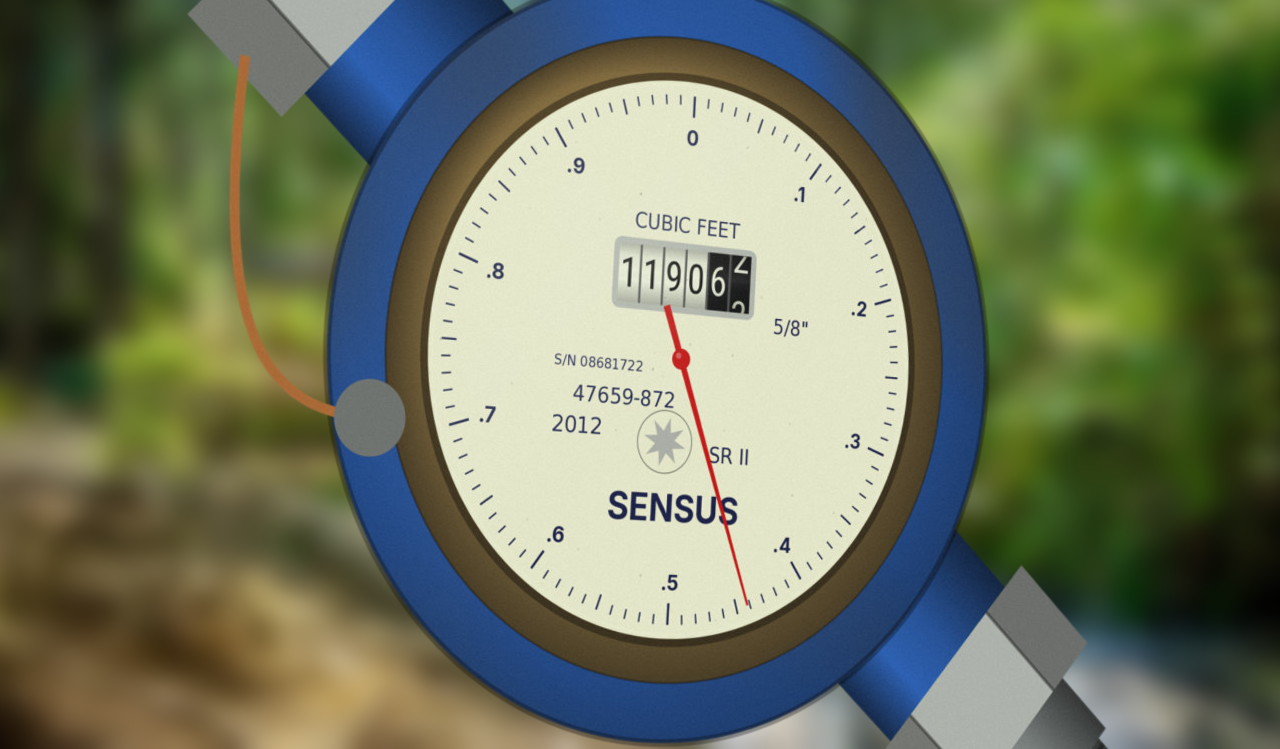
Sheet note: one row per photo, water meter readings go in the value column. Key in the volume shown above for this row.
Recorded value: 119062.44 ft³
